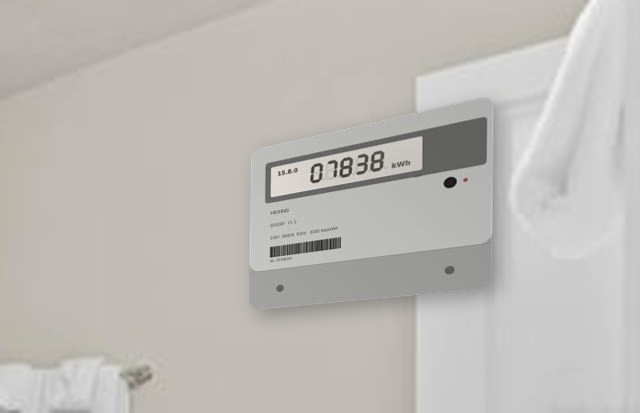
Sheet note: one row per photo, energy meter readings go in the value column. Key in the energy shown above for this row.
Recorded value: 7838 kWh
